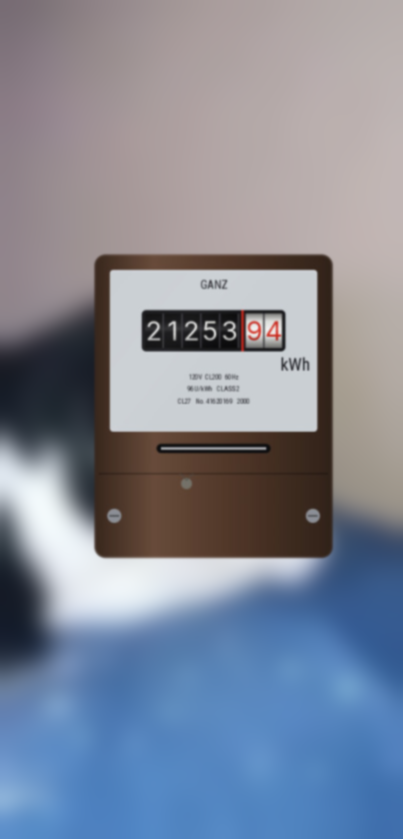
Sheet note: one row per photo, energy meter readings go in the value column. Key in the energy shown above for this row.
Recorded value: 21253.94 kWh
